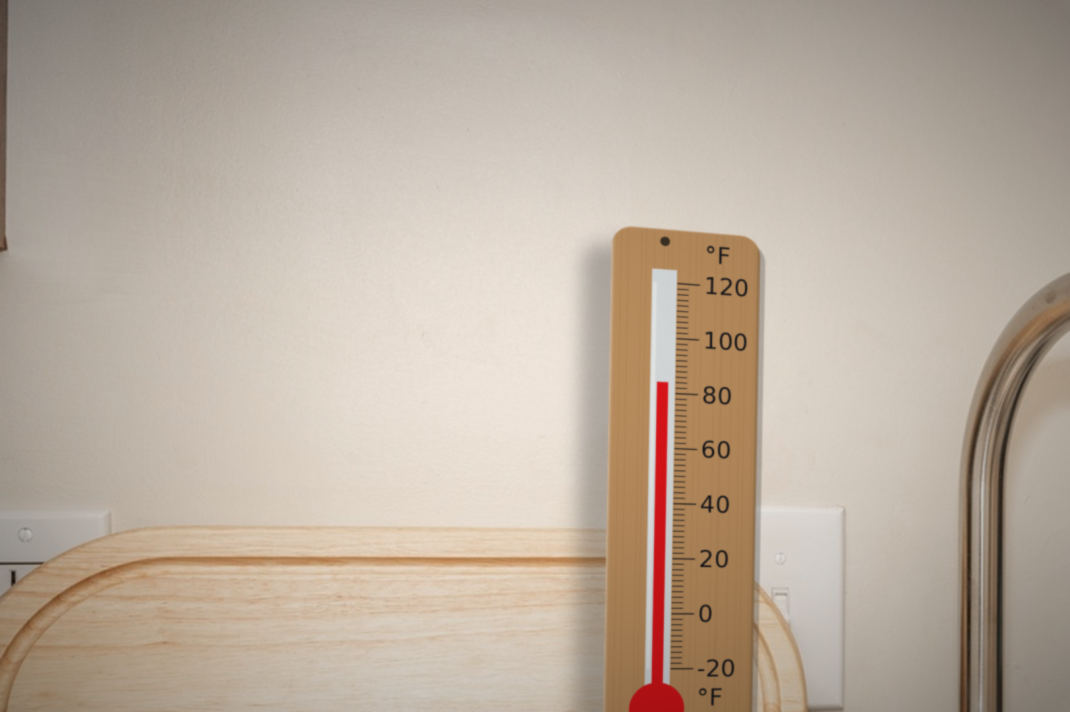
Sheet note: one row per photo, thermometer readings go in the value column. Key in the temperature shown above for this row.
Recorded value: 84 °F
